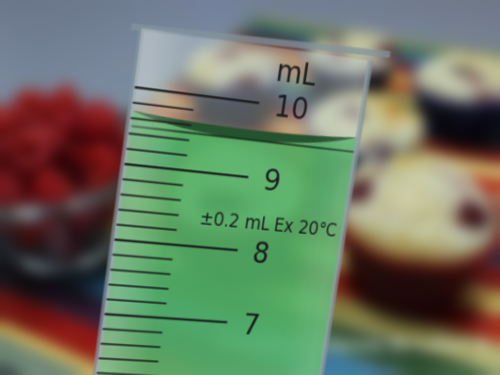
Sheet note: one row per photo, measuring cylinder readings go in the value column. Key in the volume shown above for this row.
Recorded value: 9.5 mL
